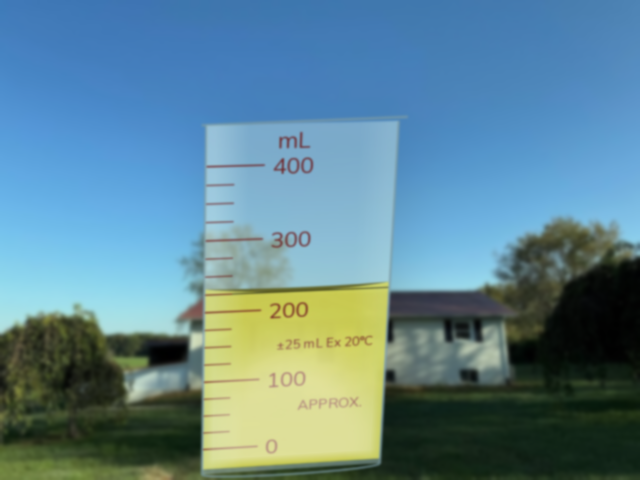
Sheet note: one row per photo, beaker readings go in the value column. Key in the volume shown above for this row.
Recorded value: 225 mL
